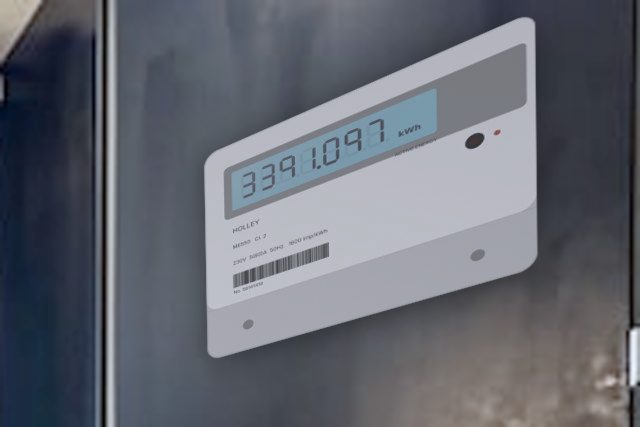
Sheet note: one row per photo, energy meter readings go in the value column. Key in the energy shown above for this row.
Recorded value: 3391.097 kWh
